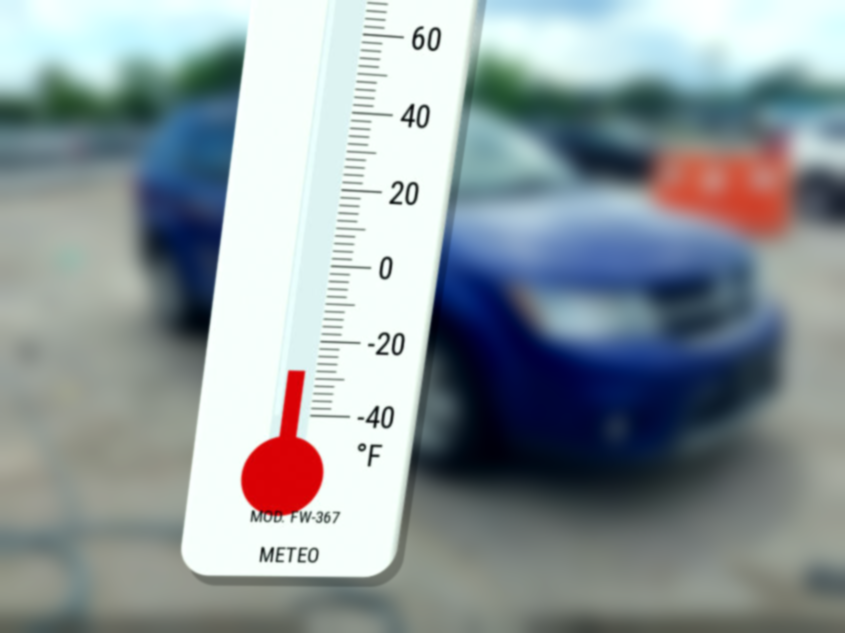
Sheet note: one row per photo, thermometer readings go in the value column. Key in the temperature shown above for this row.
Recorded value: -28 °F
